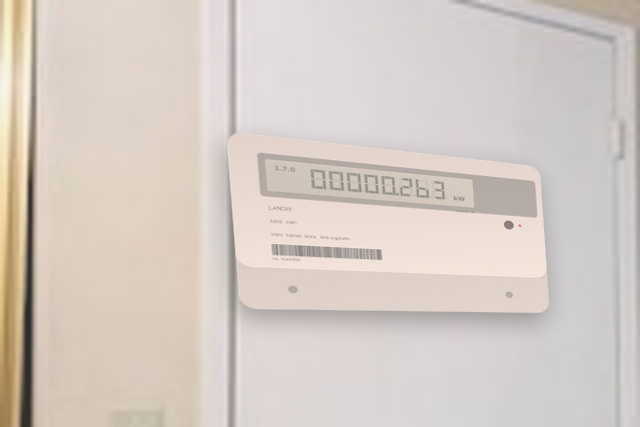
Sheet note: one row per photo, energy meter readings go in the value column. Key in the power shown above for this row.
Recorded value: 0.263 kW
